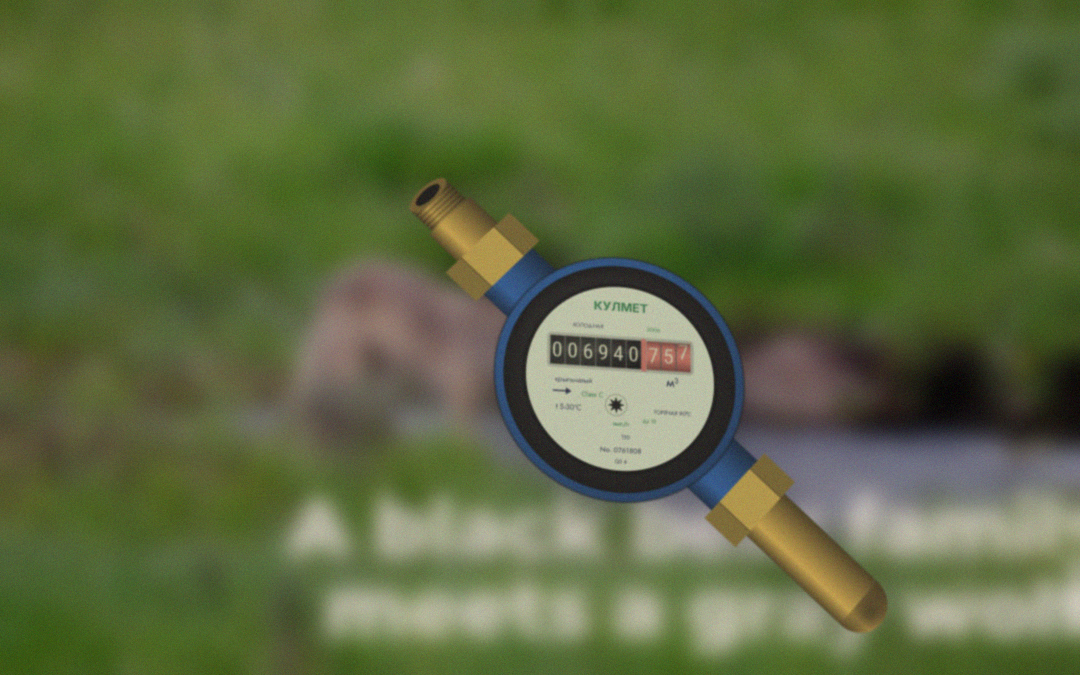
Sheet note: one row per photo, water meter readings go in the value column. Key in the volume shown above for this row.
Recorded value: 6940.757 m³
